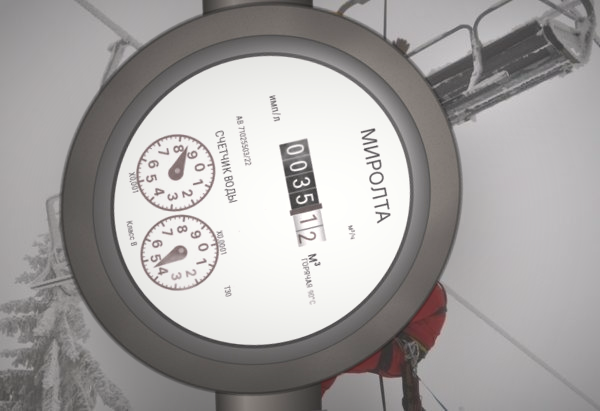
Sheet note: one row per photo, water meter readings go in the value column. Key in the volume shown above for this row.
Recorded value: 35.1184 m³
